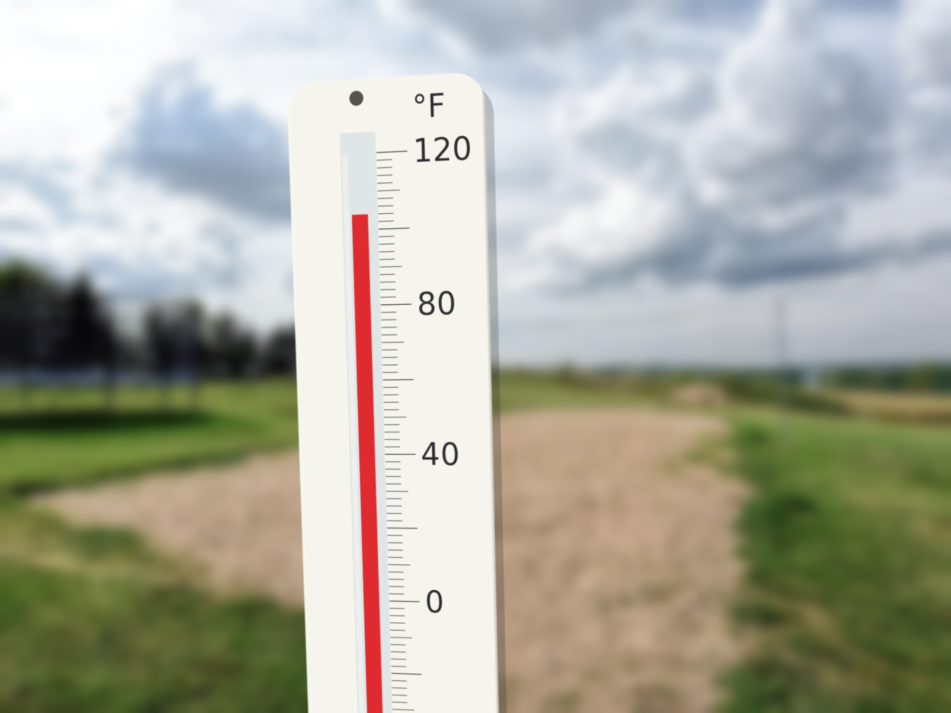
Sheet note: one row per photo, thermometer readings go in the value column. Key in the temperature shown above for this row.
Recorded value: 104 °F
